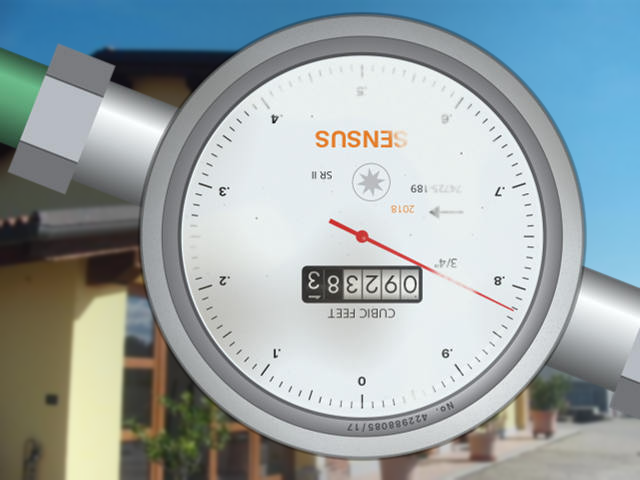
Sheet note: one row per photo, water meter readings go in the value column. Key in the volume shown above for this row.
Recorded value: 92382.82 ft³
